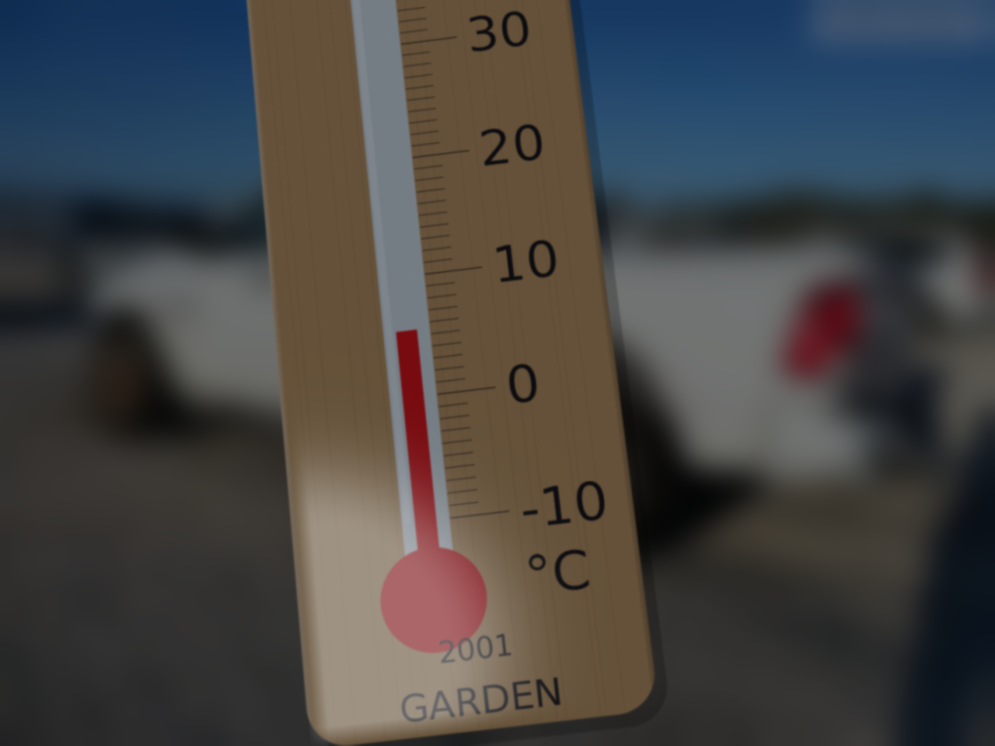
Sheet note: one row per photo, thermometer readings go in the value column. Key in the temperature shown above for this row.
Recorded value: 5.5 °C
